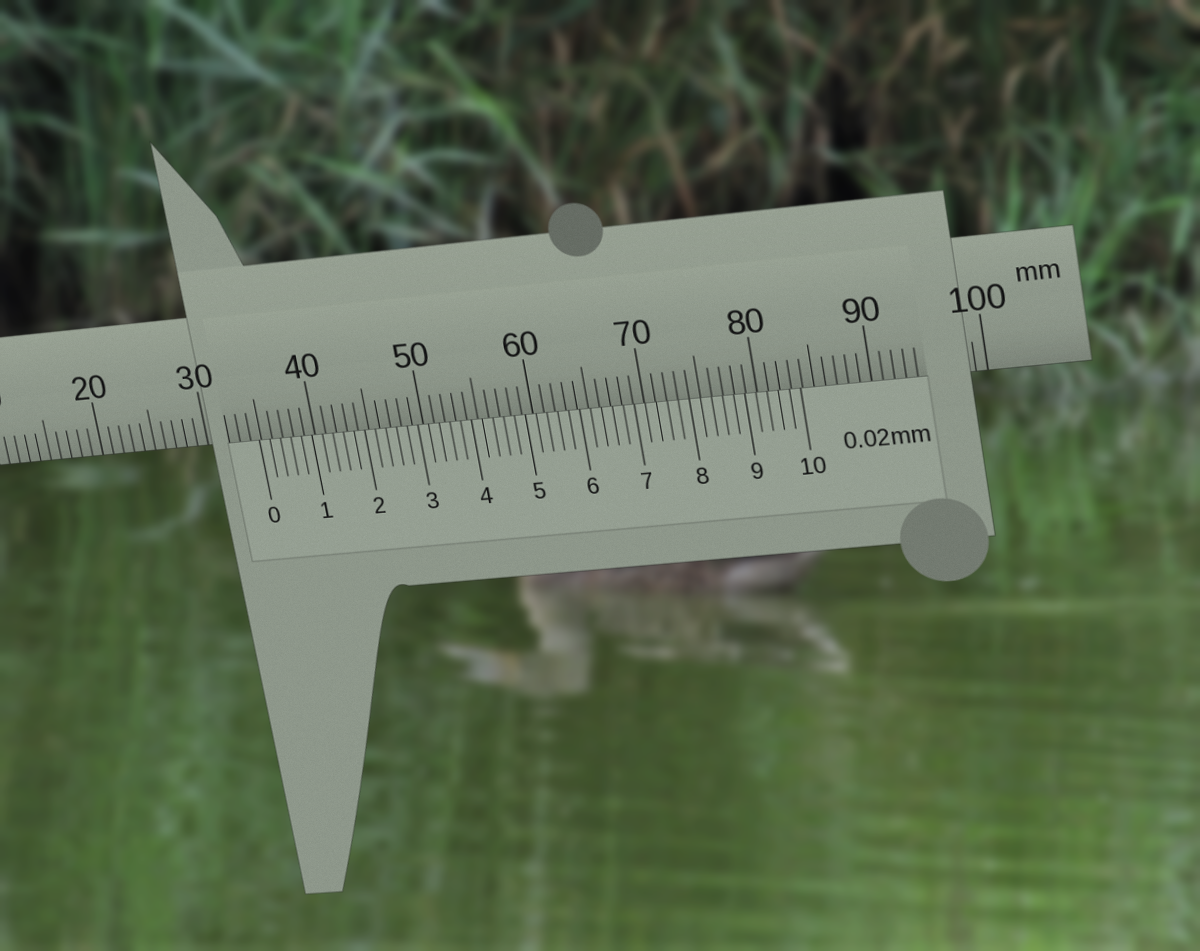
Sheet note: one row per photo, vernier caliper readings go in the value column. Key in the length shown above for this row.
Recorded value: 34.8 mm
